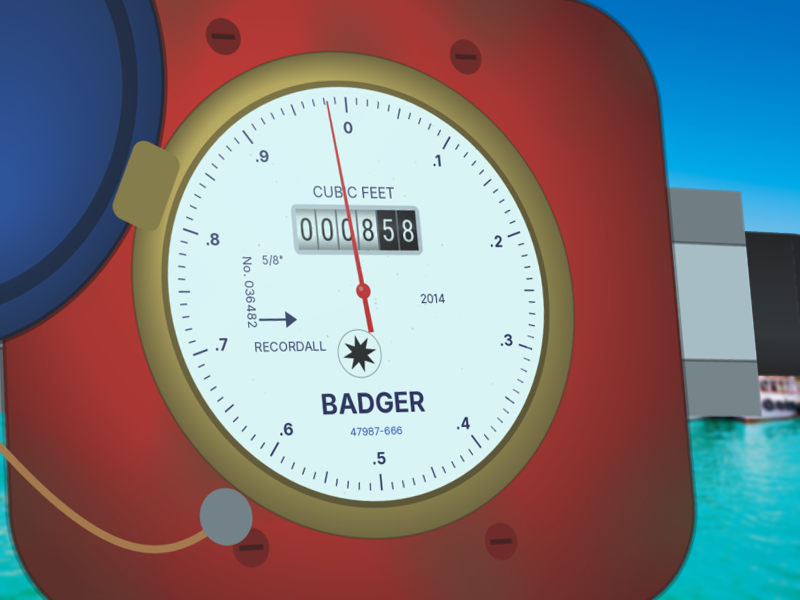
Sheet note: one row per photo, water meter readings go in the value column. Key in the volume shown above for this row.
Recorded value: 857.98 ft³
